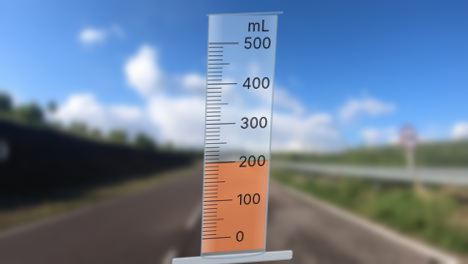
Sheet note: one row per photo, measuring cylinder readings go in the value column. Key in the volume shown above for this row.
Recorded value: 200 mL
